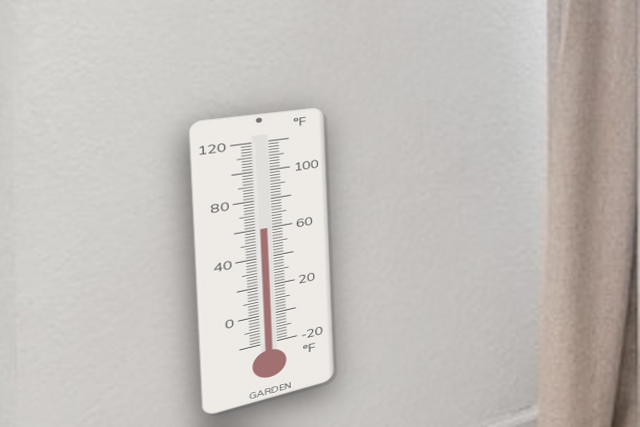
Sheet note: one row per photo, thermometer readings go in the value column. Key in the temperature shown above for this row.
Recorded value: 60 °F
